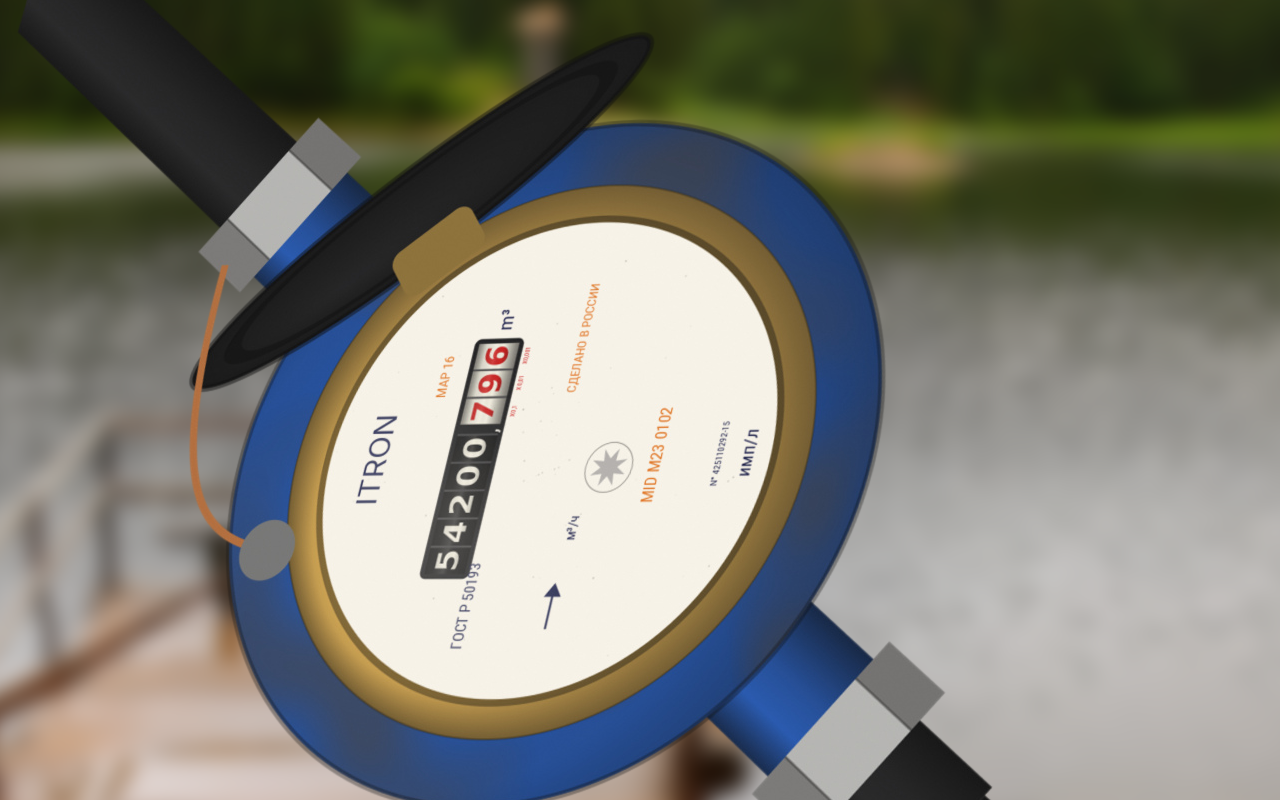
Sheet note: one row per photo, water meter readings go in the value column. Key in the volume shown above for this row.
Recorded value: 54200.796 m³
